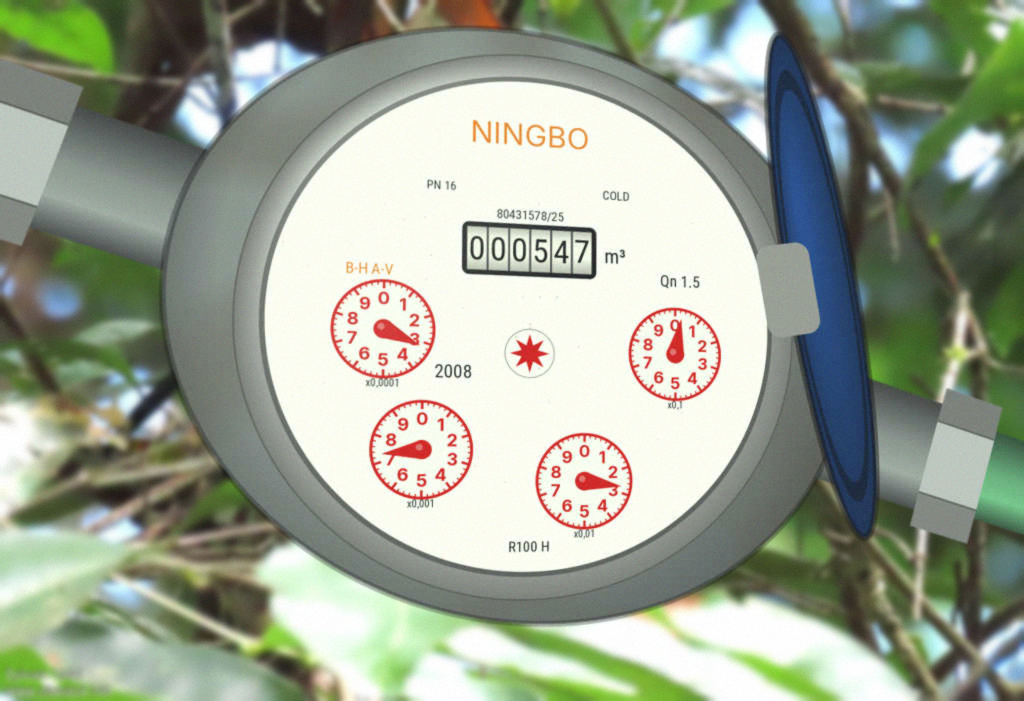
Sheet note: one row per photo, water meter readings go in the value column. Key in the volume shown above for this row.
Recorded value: 547.0273 m³
